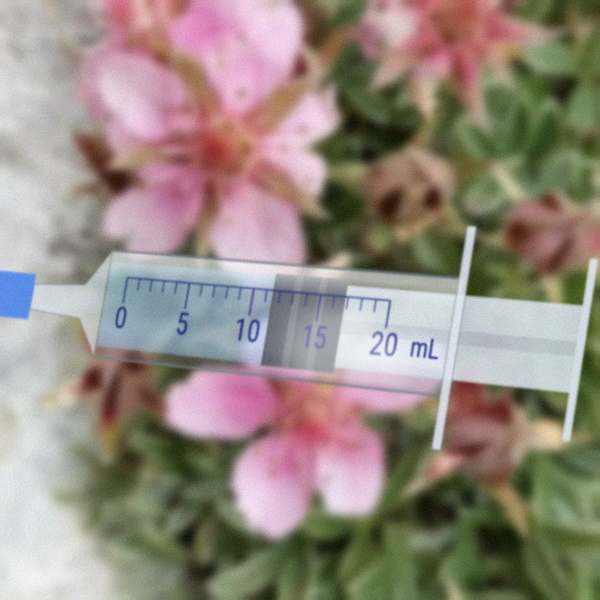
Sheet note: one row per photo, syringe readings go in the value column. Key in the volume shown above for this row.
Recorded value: 11.5 mL
